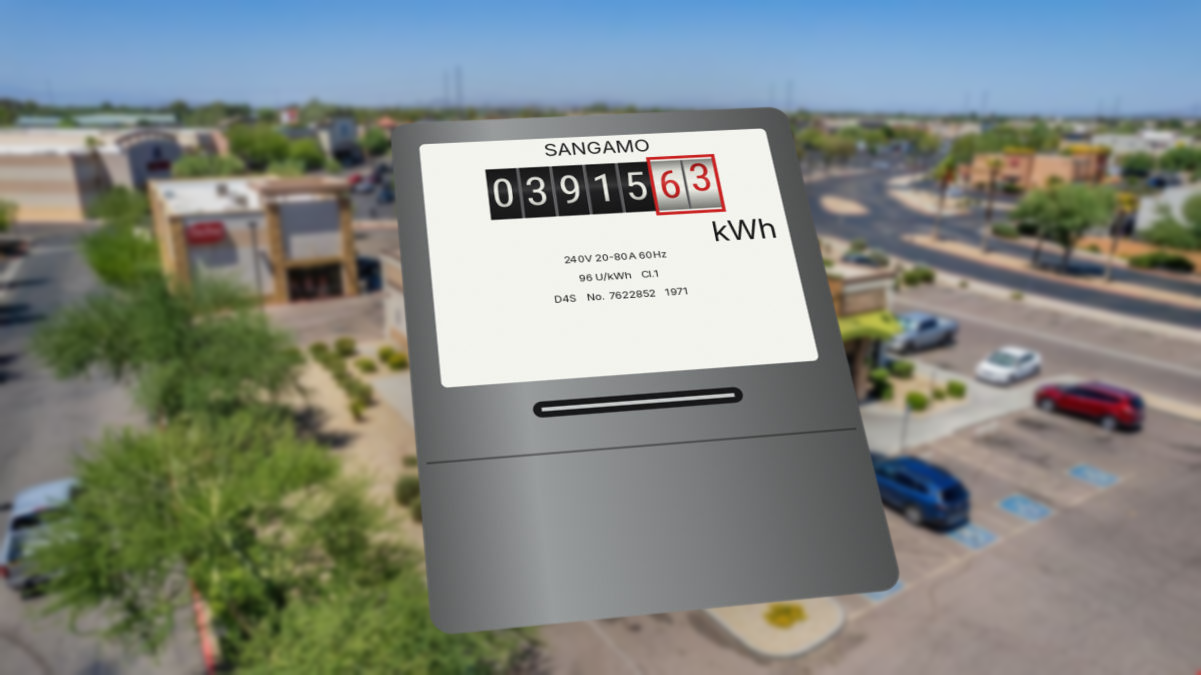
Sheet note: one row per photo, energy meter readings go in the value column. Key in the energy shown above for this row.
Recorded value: 3915.63 kWh
